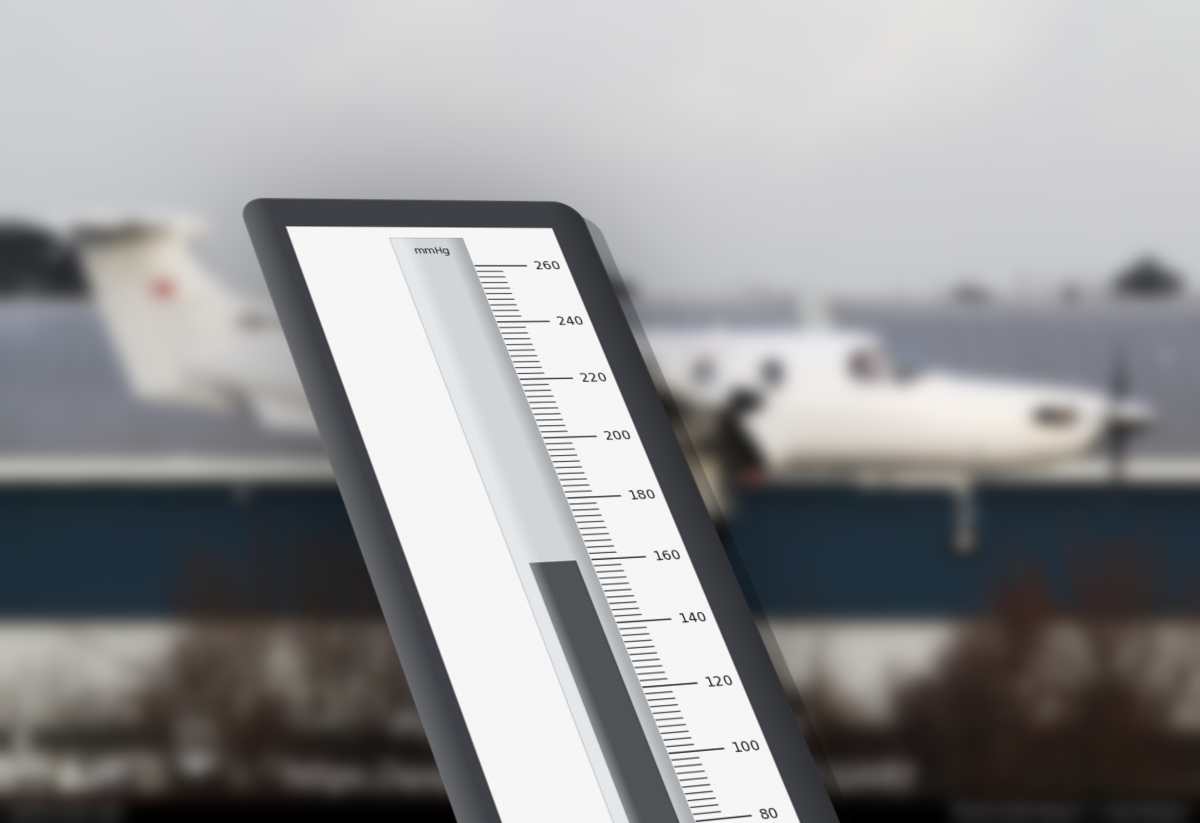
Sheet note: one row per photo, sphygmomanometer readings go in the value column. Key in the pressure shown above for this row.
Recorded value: 160 mmHg
